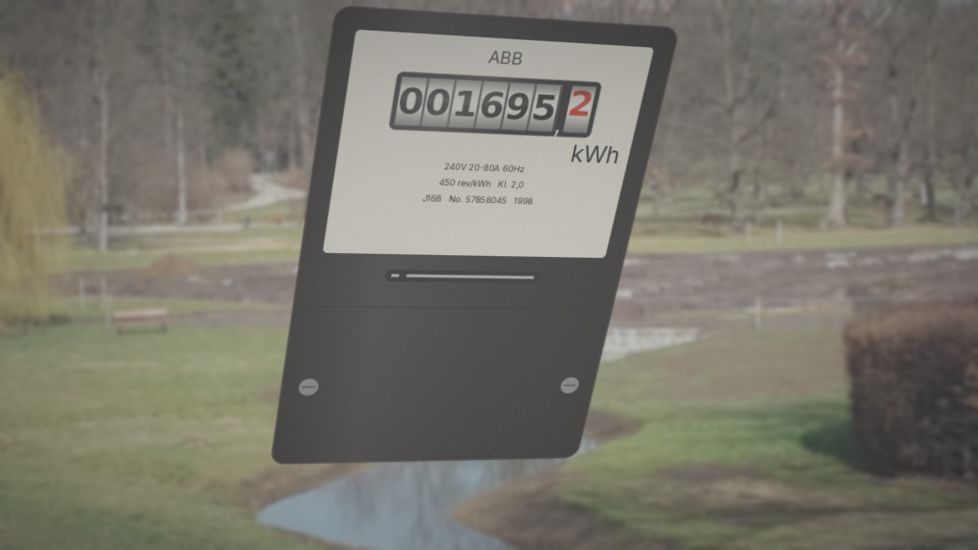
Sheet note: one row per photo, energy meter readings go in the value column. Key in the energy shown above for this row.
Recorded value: 1695.2 kWh
